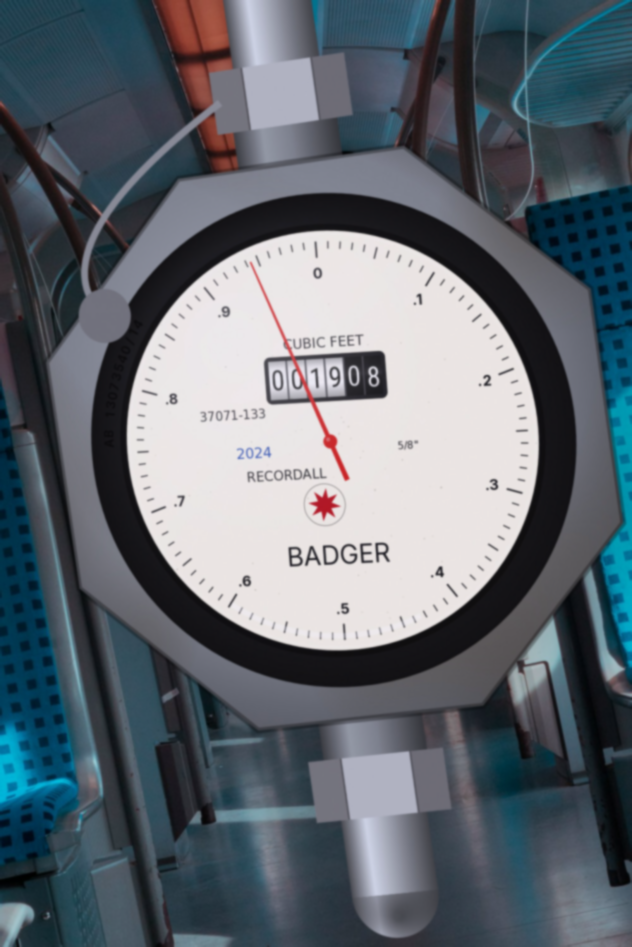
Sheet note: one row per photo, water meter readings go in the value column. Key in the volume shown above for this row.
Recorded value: 1907.94 ft³
